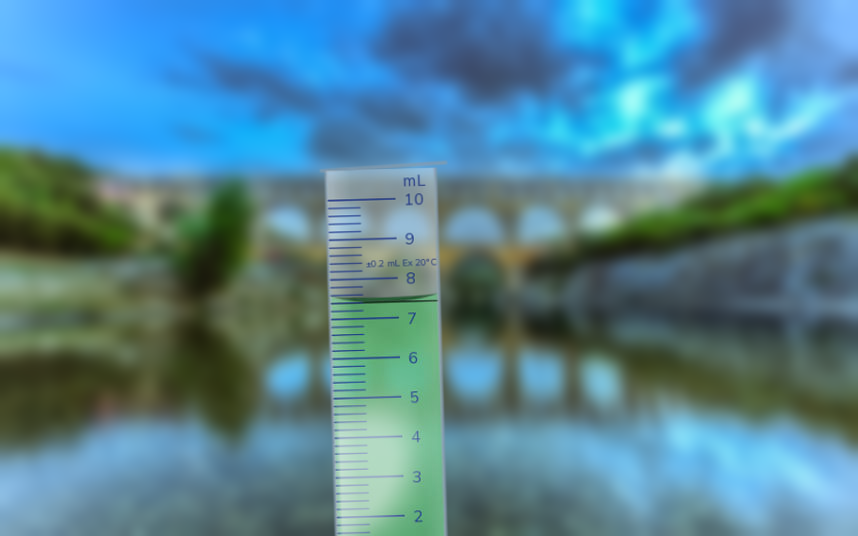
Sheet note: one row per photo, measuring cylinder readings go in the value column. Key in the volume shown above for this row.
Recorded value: 7.4 mL
